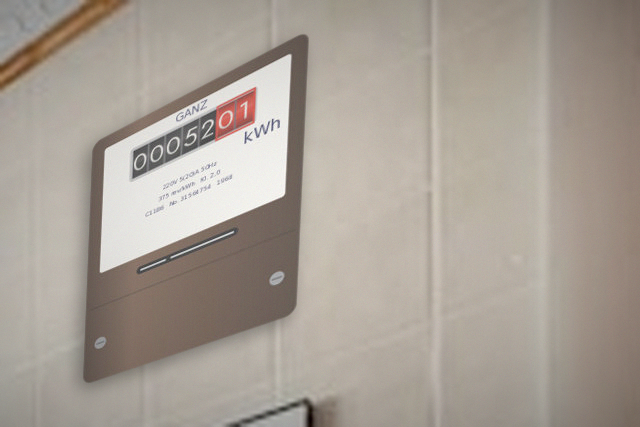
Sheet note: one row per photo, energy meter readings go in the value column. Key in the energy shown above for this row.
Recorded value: 52.01 kWh
